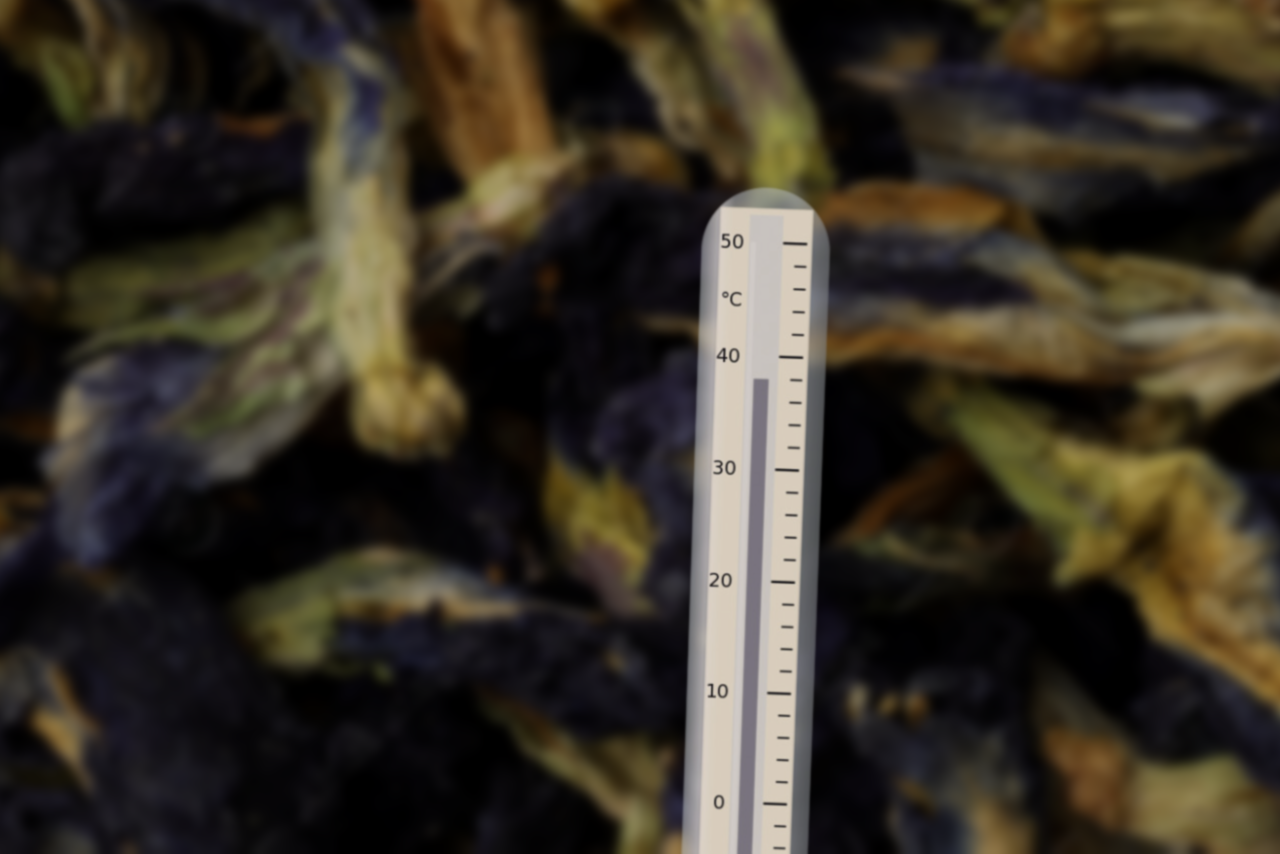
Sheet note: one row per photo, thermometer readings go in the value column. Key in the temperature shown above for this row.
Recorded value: 38 °C
